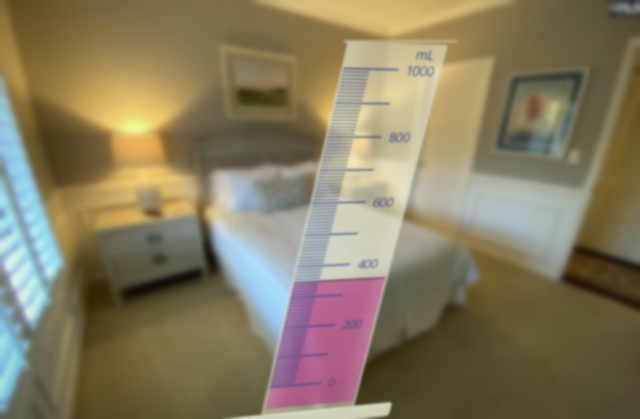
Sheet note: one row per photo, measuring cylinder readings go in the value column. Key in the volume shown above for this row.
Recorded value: 350 mL
